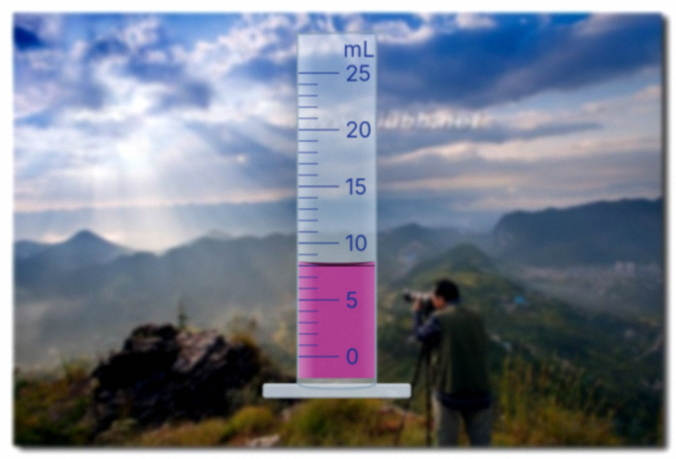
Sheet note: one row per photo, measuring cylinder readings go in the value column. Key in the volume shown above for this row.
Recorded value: 8 mL
